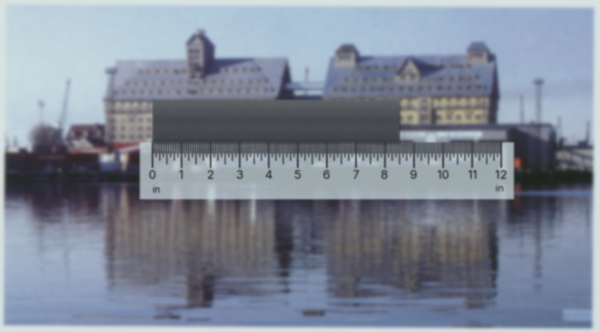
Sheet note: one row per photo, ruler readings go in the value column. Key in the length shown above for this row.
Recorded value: 8.5 in
